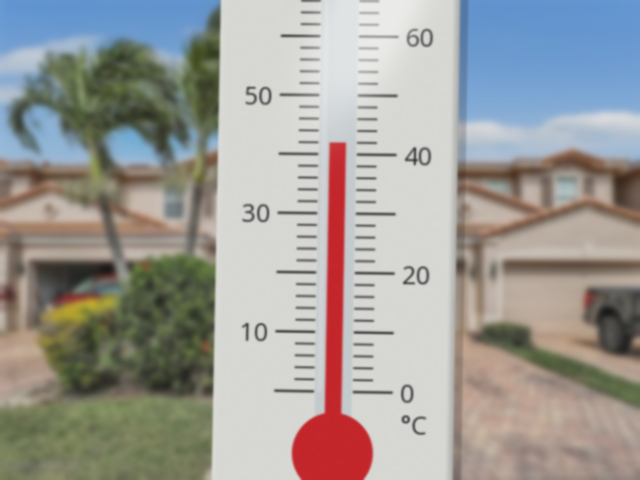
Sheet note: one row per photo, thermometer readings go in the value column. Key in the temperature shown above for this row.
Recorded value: 42 °C
